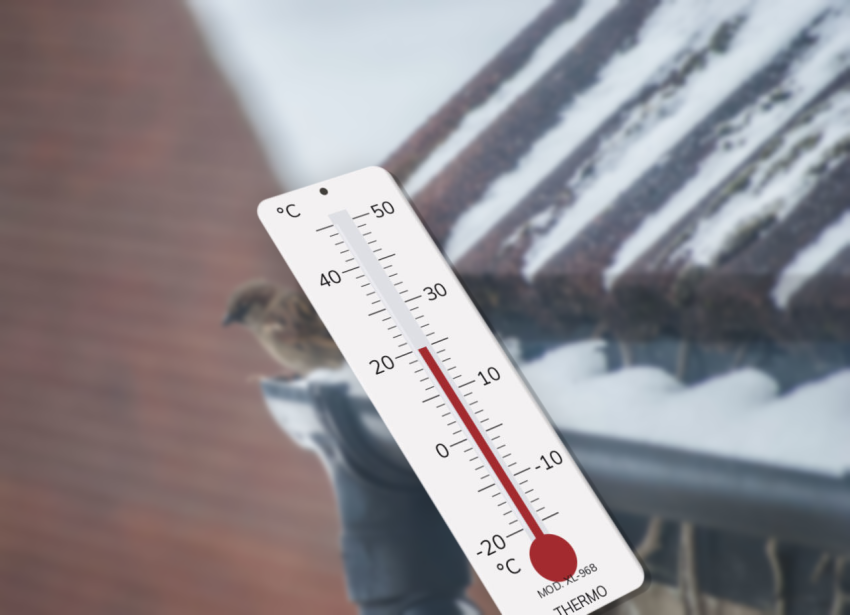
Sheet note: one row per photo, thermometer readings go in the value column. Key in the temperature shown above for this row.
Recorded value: 20 °C
